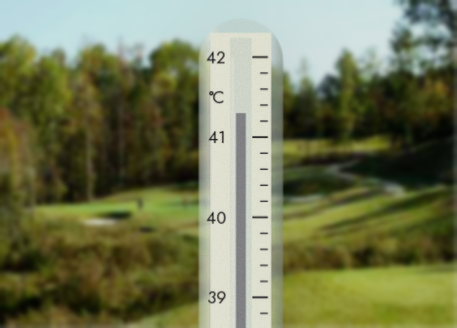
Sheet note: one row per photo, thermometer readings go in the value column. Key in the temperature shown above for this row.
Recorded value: 41.3 °C
